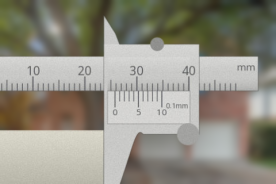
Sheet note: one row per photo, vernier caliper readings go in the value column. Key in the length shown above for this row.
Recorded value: 25.8 mm
